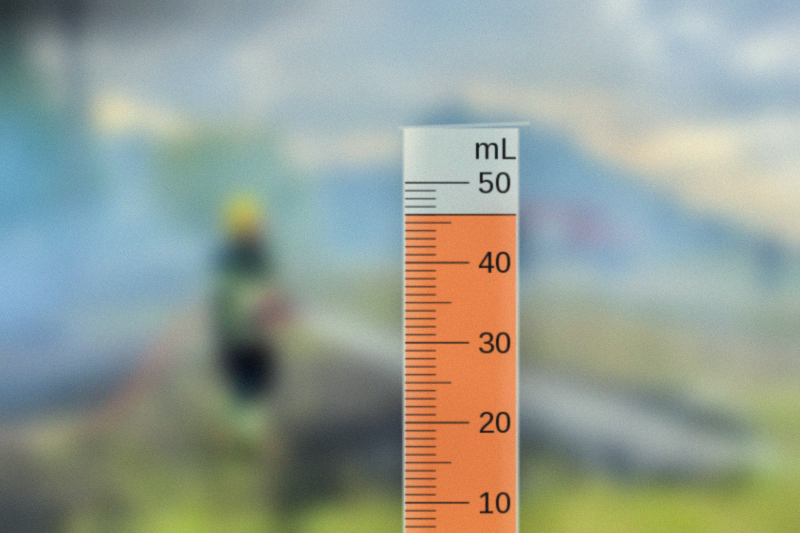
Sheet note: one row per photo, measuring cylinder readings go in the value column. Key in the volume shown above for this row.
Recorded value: 46 mL
